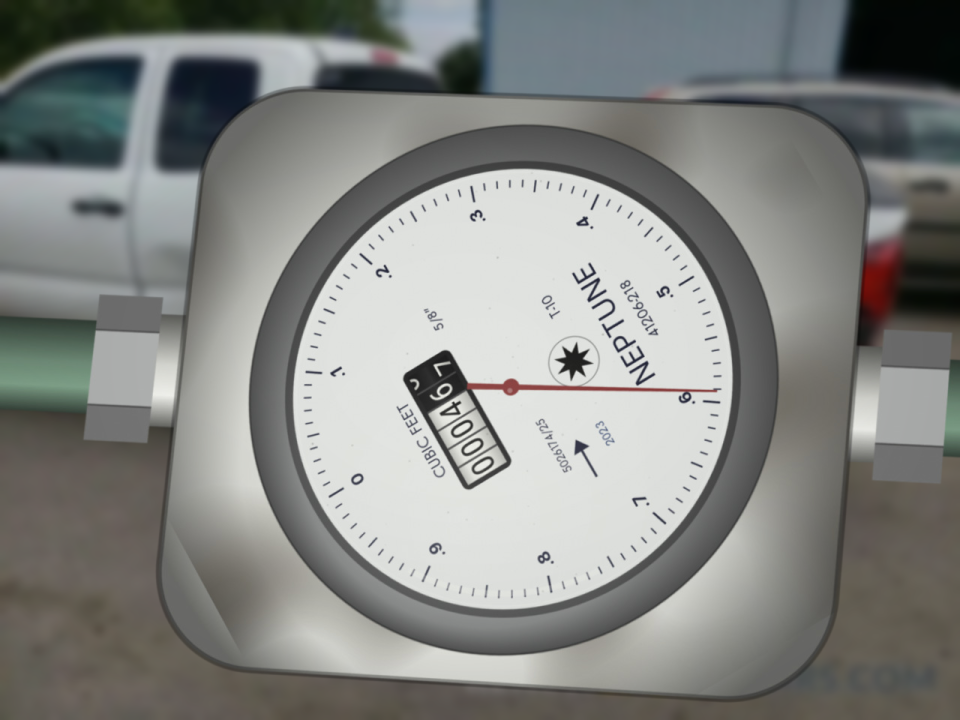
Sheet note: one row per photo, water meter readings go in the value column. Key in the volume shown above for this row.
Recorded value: 466.59 ft³
